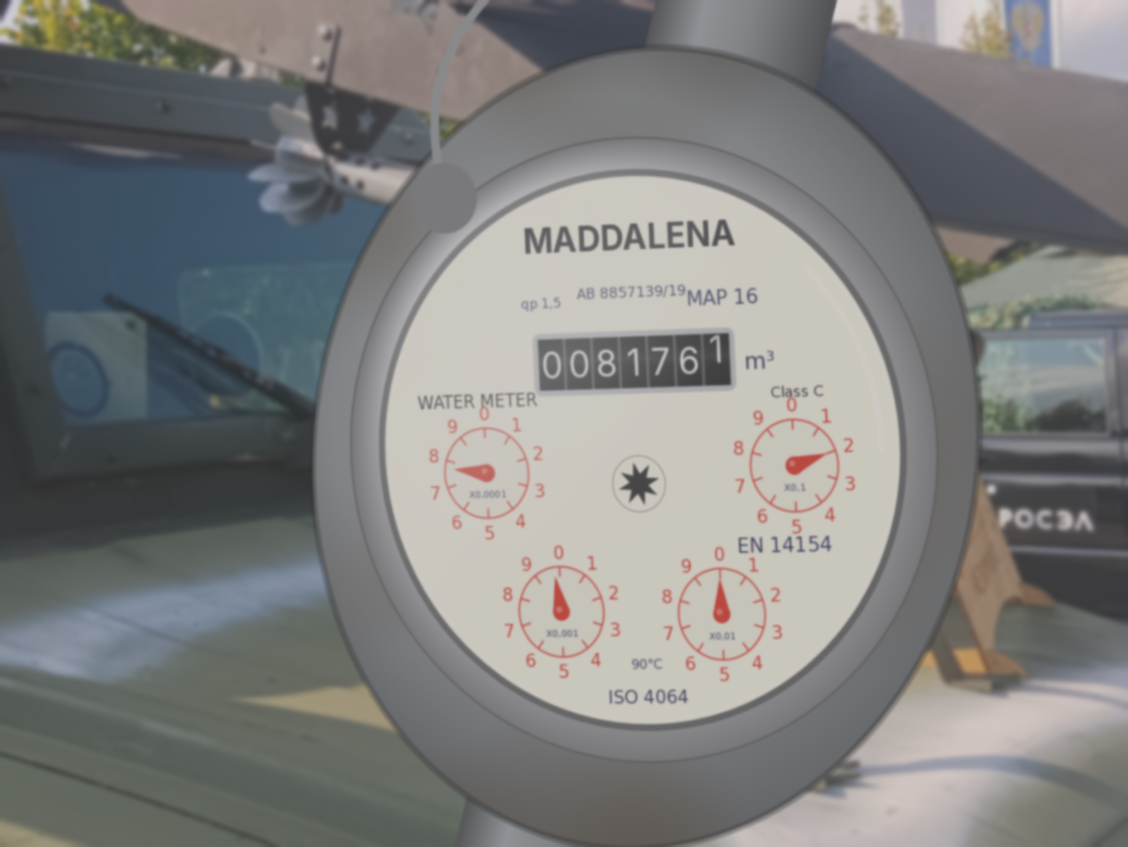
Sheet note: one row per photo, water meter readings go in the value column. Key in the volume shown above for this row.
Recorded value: 81761.1997 m³
